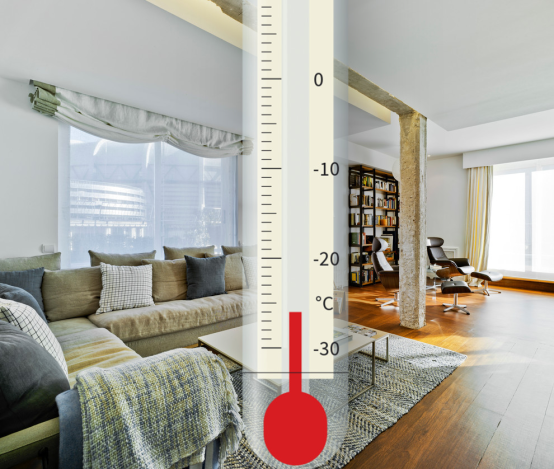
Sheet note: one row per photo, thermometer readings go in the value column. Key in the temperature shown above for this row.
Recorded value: -26 °C
